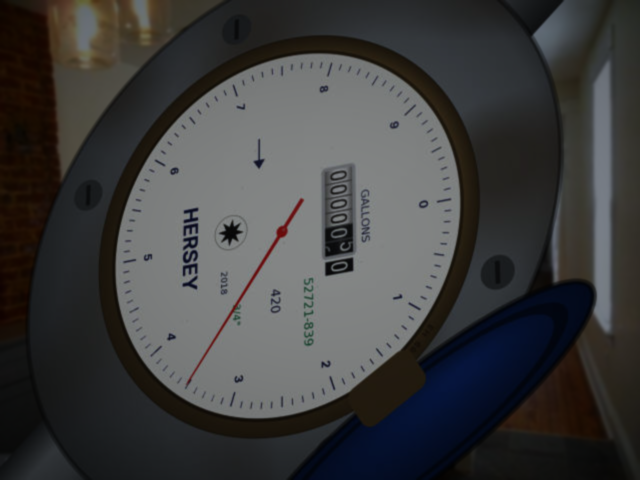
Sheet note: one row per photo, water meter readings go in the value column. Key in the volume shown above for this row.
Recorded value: 53.5 gal
